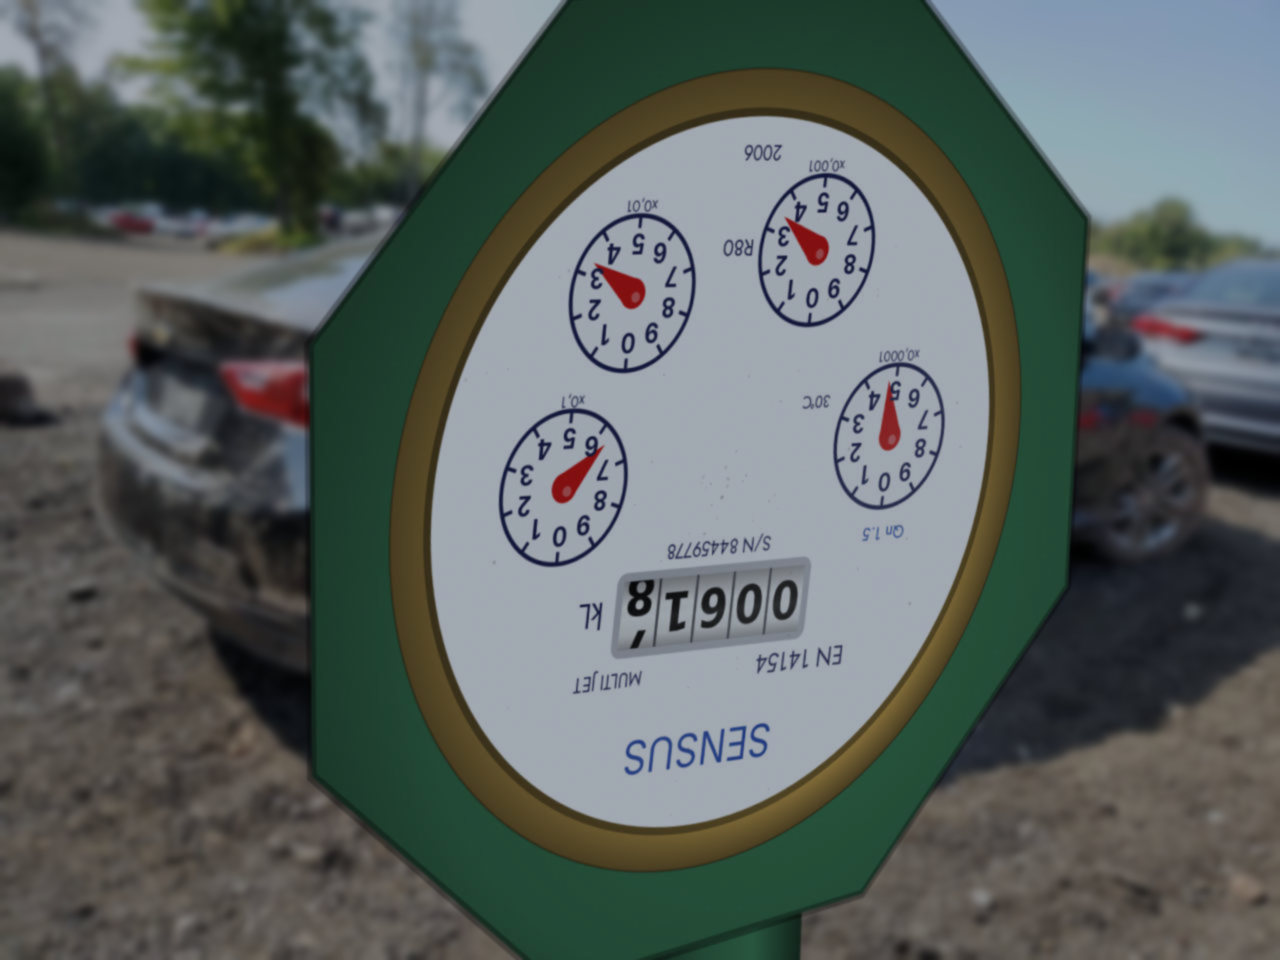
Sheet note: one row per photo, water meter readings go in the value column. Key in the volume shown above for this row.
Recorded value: 617.6334 kL
